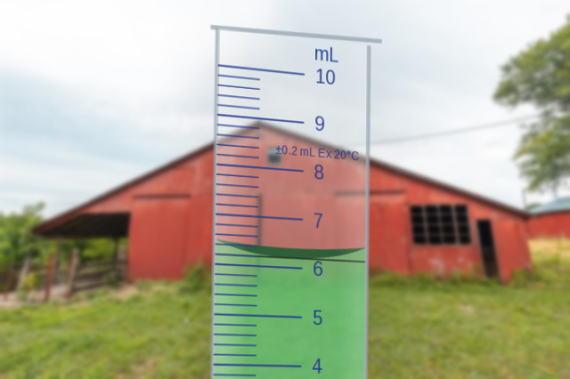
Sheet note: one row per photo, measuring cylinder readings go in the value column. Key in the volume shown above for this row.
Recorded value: 6.2 mL
